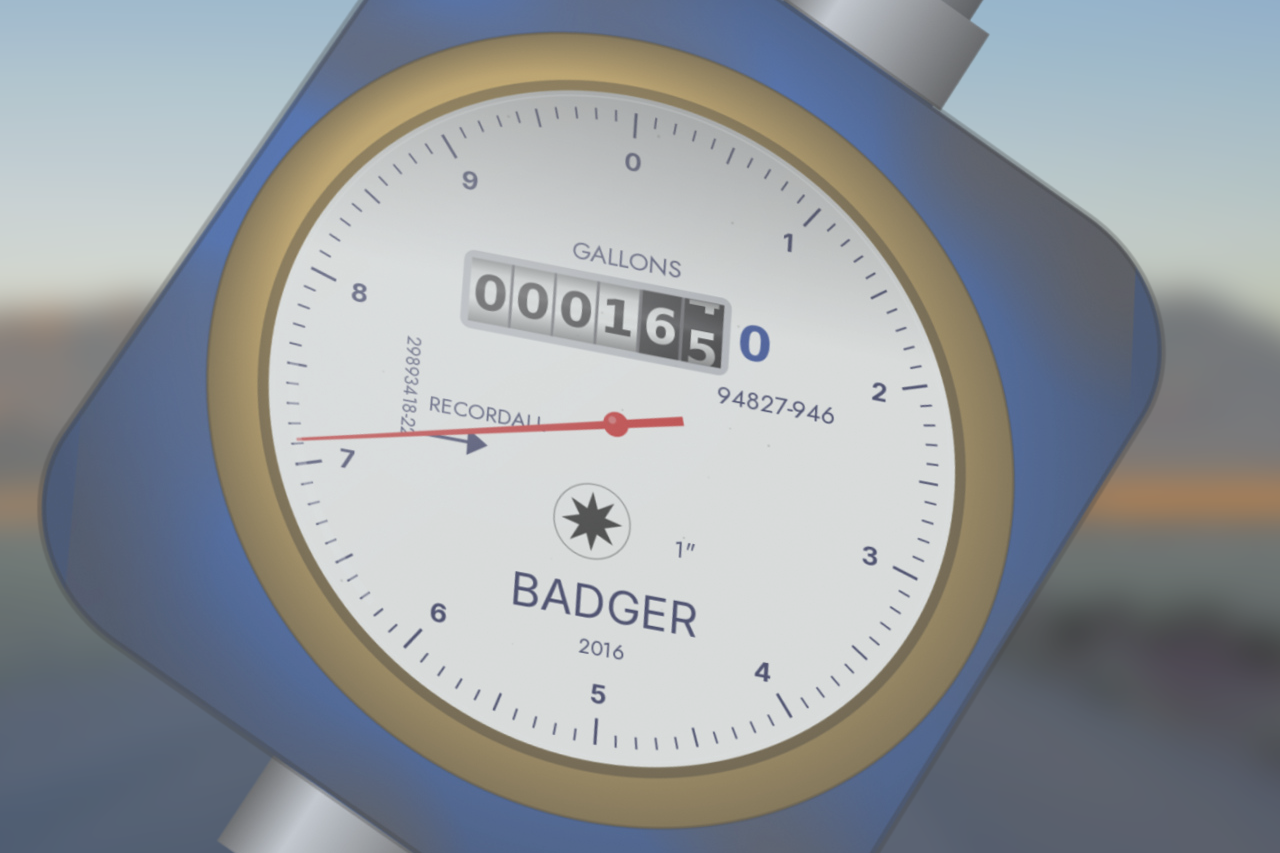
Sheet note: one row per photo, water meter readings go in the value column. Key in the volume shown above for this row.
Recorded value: 1647.1 gal
